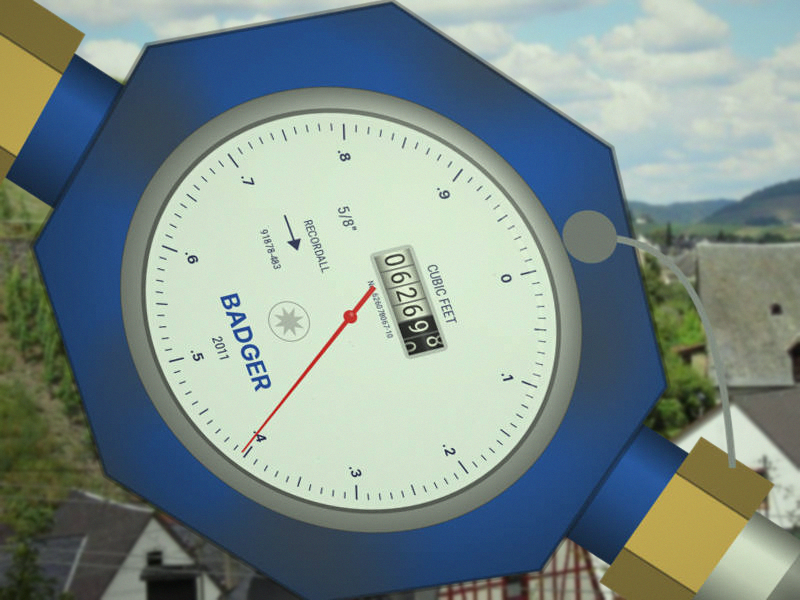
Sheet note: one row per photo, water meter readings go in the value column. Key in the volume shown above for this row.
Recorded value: 62698.40 ft³
